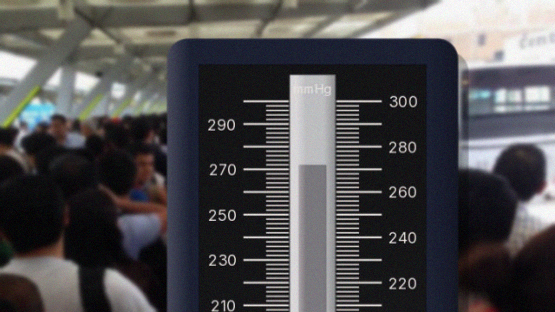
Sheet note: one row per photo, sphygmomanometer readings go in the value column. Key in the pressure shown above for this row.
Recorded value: 272 mmHg
